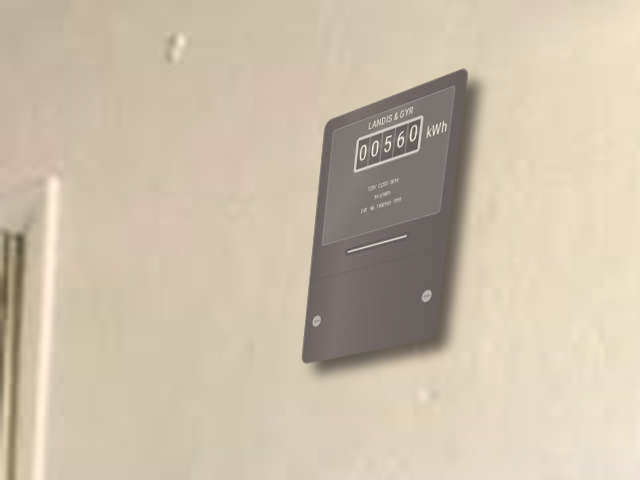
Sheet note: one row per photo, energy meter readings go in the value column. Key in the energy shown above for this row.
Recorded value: 560 kWh
